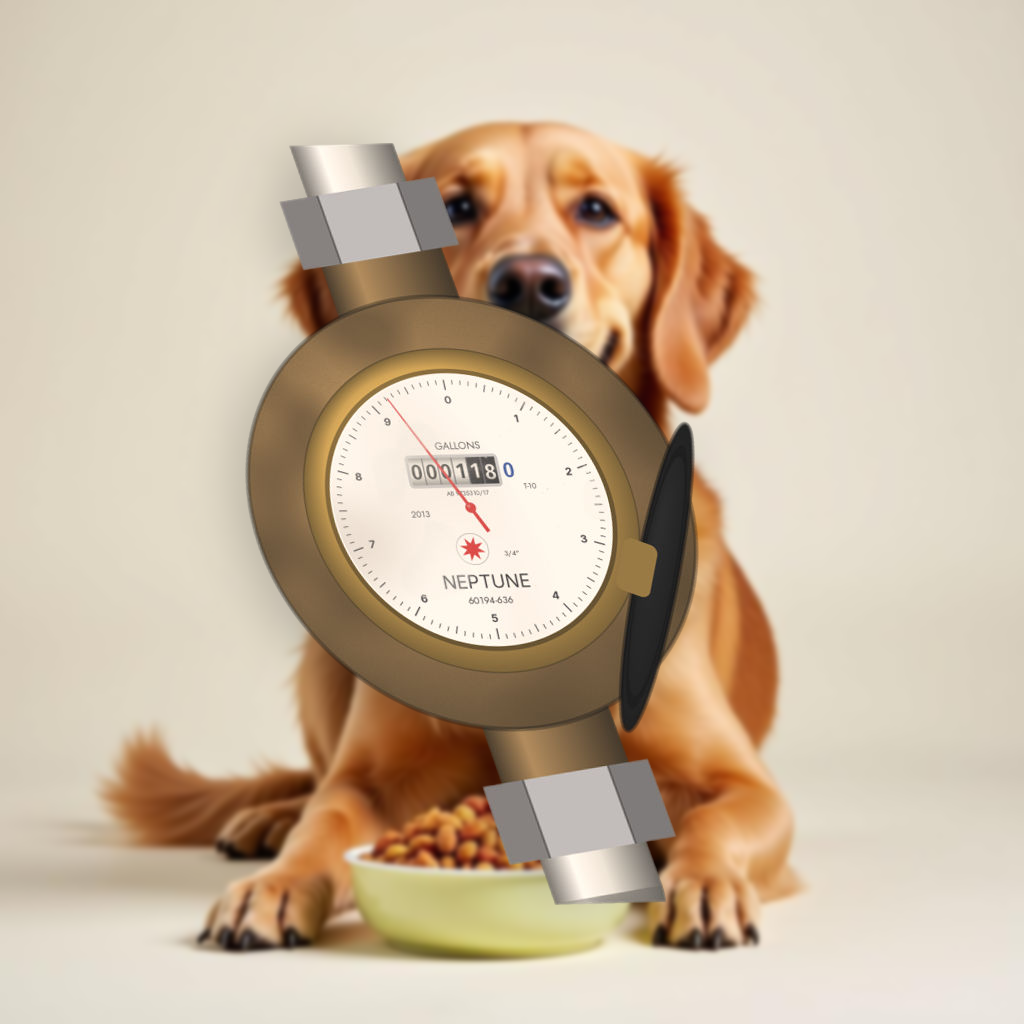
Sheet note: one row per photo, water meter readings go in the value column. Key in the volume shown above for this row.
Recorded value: 1179.2 gal
